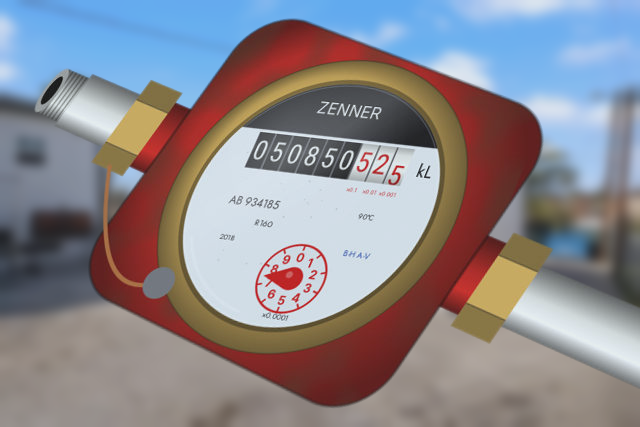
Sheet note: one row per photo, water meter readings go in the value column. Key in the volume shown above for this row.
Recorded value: 50850.5247 kL
